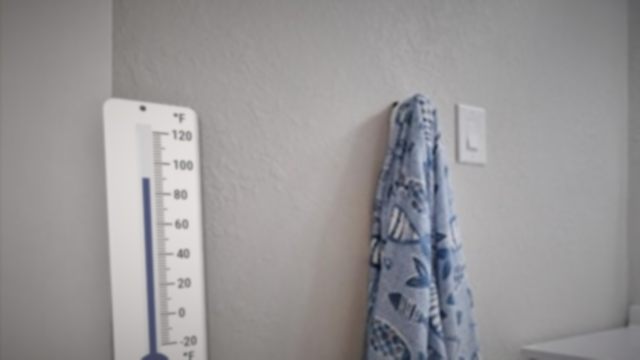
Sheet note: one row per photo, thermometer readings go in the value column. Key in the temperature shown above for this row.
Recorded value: 90 °F
